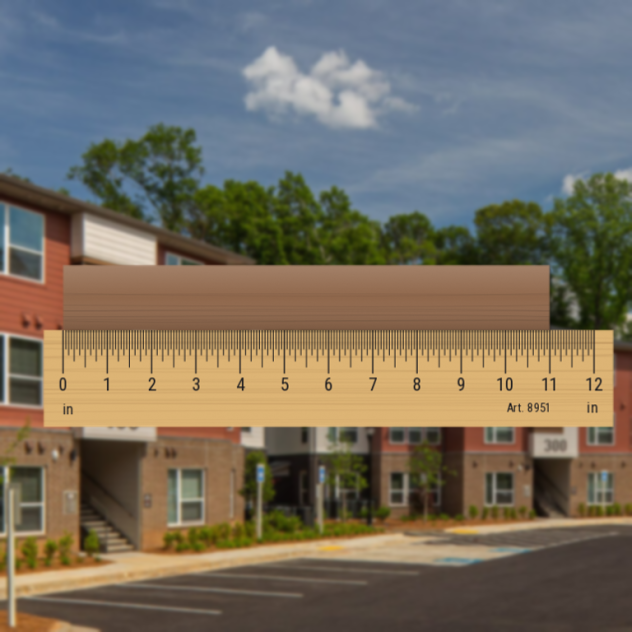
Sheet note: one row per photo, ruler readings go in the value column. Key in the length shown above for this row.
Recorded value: 11 in
